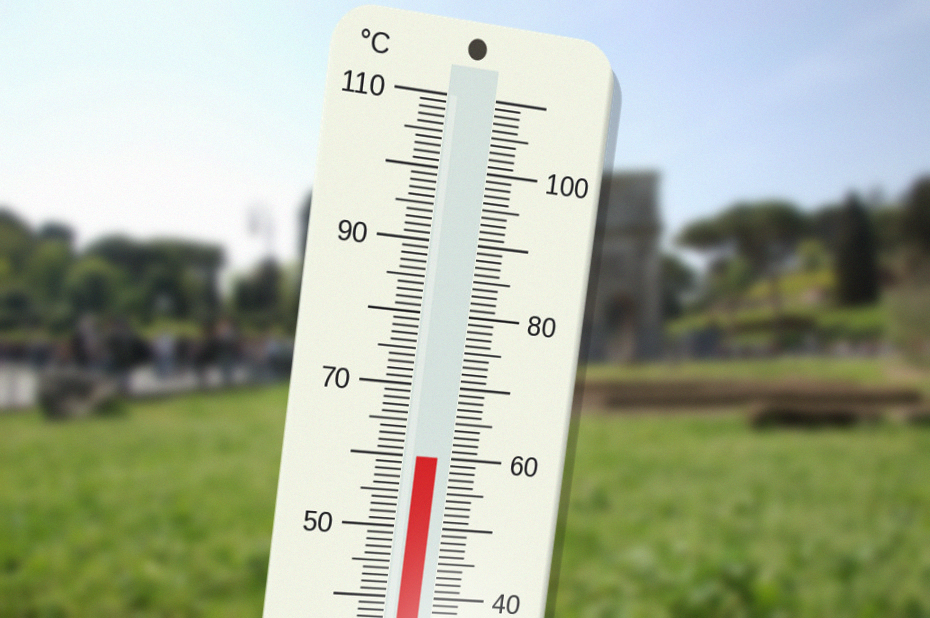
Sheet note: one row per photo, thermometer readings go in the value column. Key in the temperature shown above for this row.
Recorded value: 60 °C
